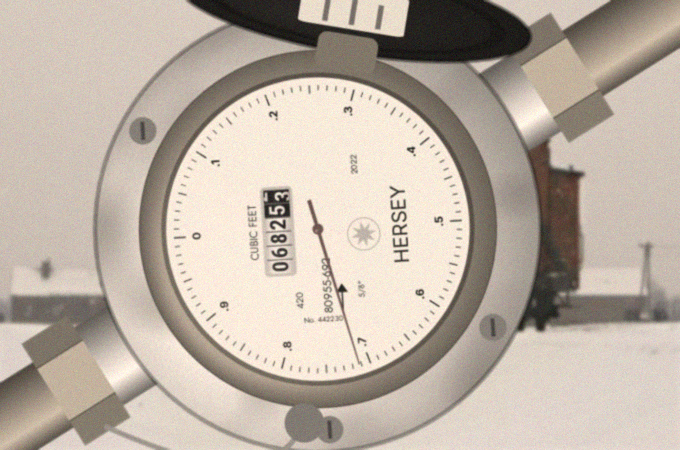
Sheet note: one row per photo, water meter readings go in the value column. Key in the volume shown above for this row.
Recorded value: 68252.71 ft³
